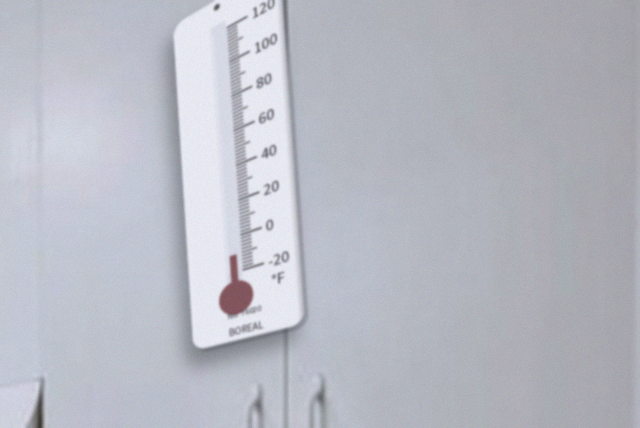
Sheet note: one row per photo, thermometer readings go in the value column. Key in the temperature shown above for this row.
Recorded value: -10 °F
